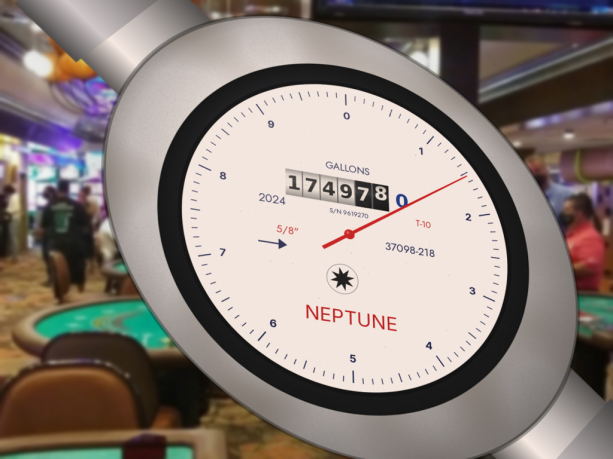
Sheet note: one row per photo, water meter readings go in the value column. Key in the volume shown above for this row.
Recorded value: 1749781.5 gal
